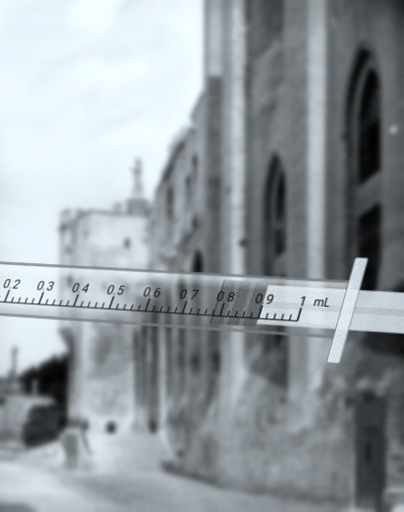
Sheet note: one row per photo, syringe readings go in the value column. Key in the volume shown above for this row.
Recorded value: 0.78 mL
